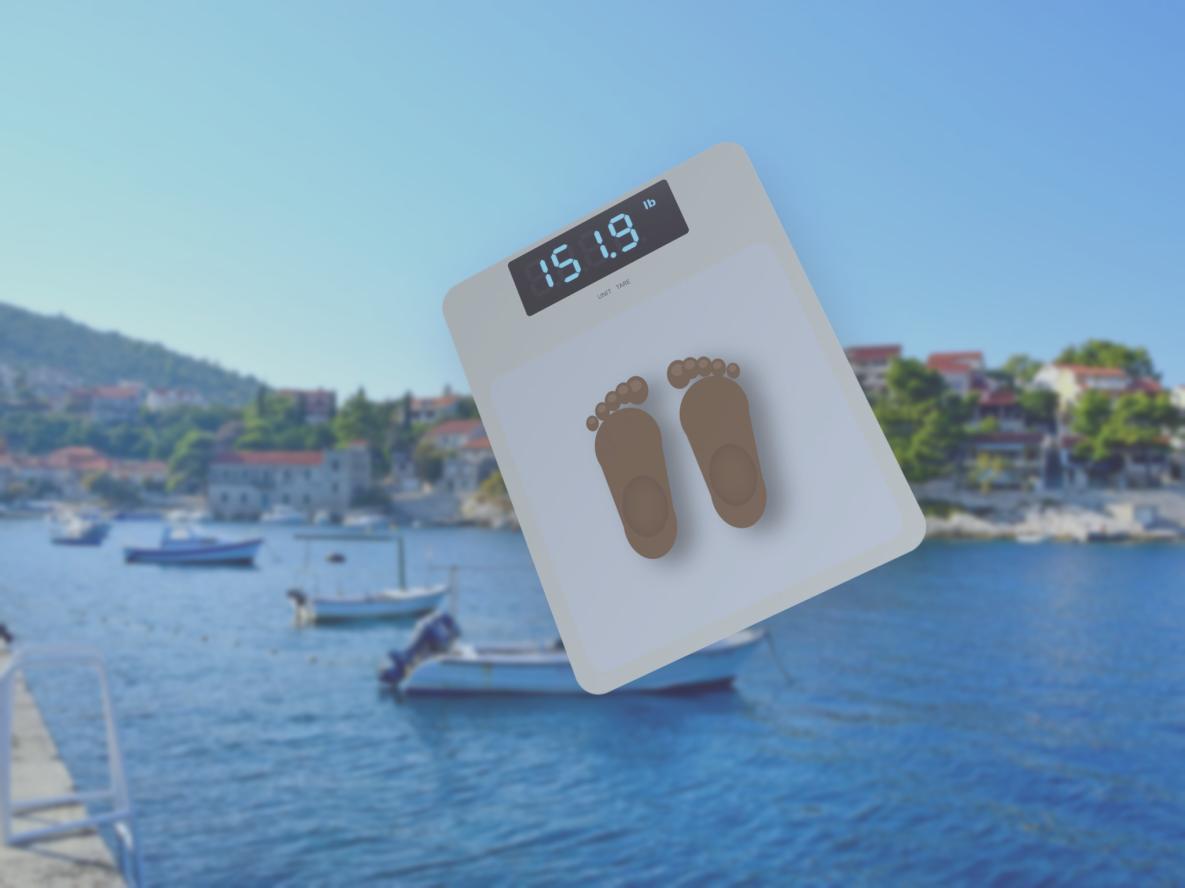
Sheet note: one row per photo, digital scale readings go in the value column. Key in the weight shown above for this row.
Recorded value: 151.9 lb
